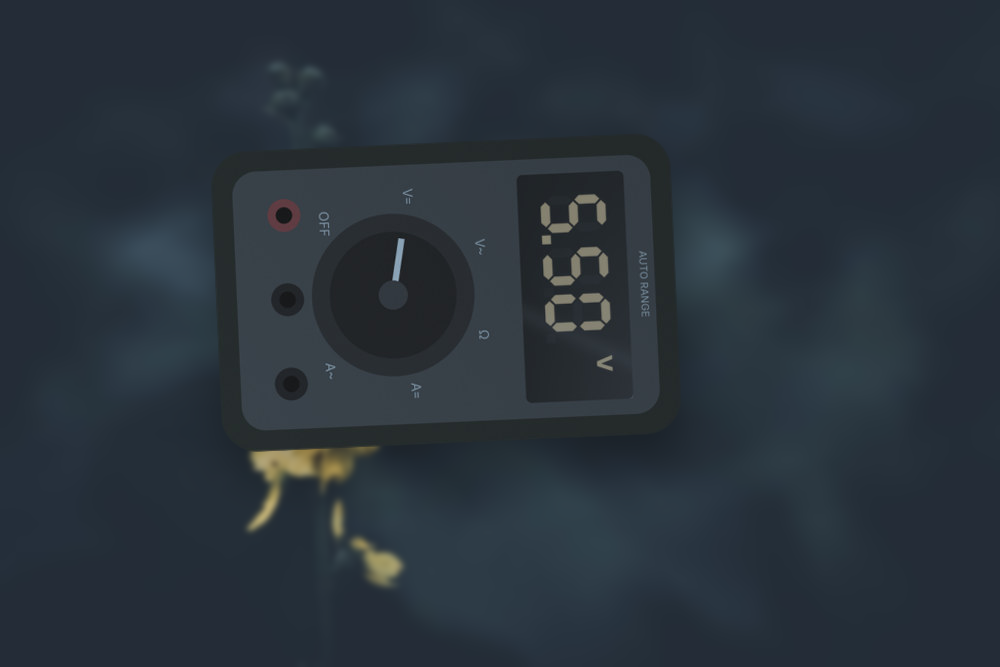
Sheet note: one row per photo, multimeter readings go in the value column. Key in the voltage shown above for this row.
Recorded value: 5.50 V
